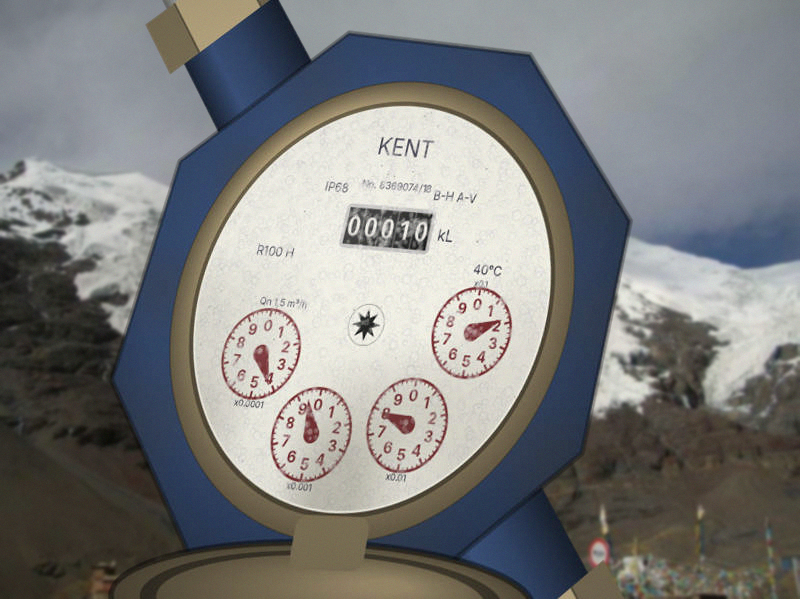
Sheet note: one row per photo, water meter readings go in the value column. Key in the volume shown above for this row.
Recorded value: 10.1794 kL
